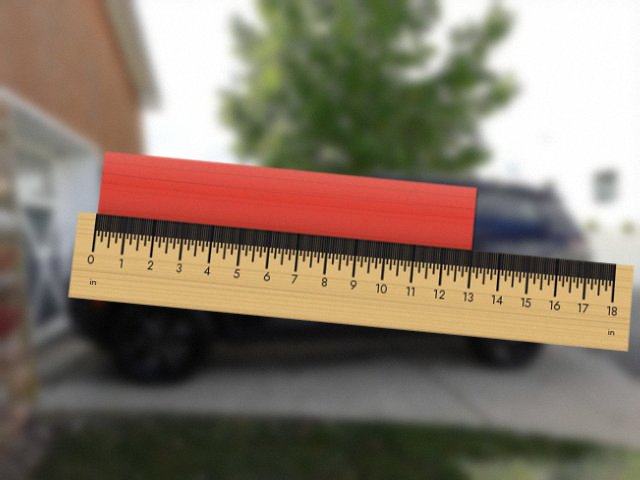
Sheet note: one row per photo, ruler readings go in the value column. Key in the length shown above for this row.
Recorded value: 13 in
